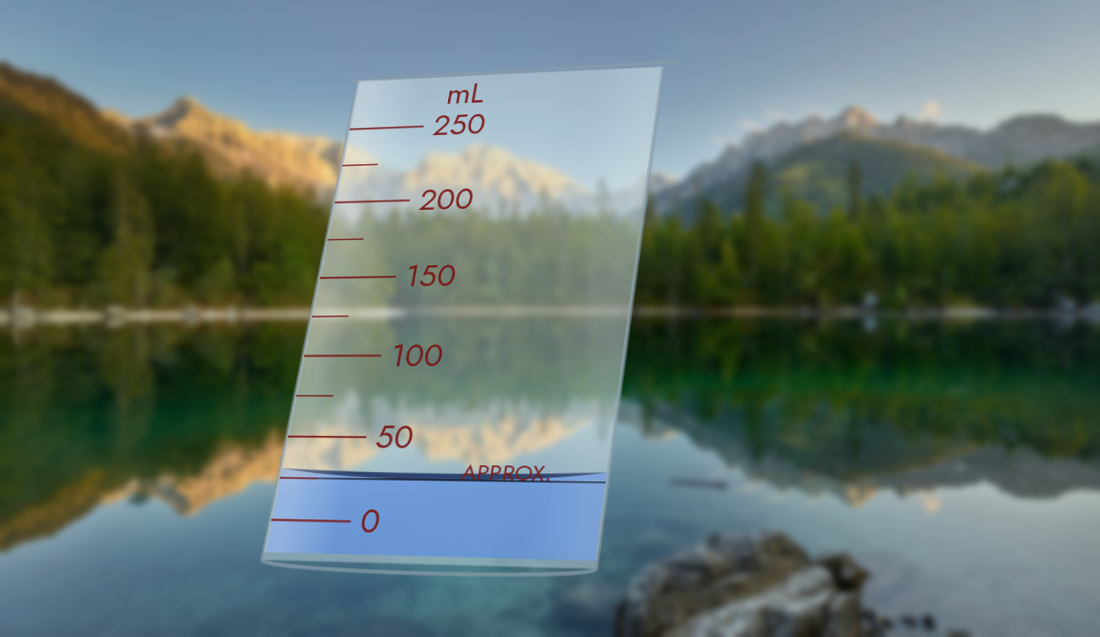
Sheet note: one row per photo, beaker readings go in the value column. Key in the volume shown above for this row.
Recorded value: 25 mL
